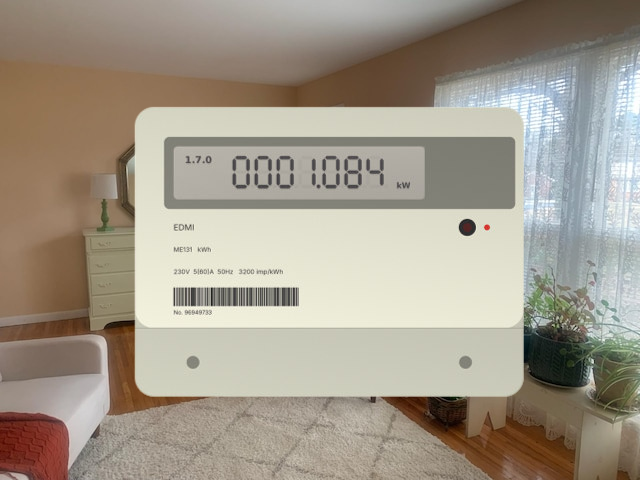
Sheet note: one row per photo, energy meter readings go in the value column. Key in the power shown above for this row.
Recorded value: 1.084 kW
